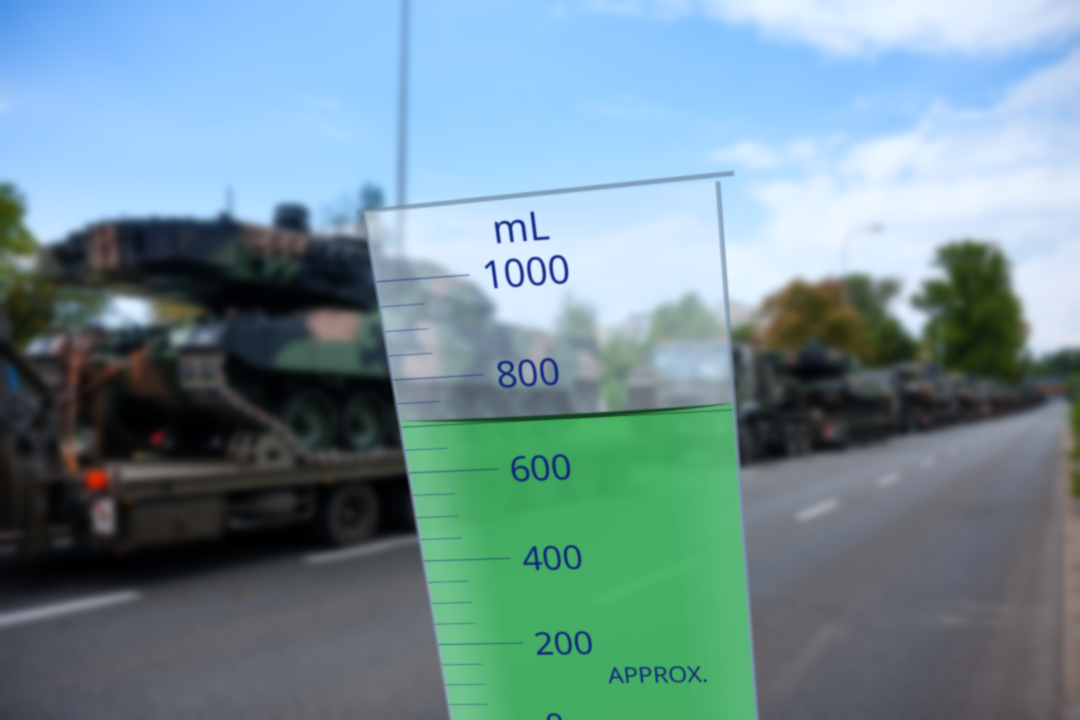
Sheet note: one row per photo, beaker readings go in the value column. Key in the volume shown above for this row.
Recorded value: 700 mL
